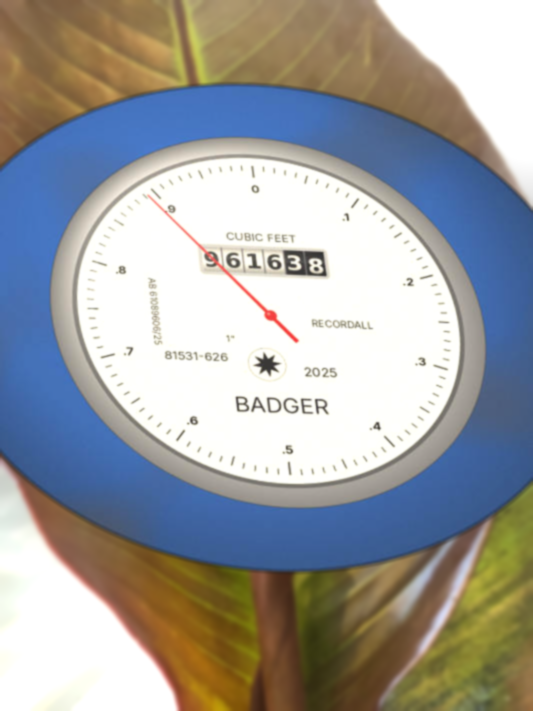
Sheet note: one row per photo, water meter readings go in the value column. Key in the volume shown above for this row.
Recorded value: 961637.89 ft³
